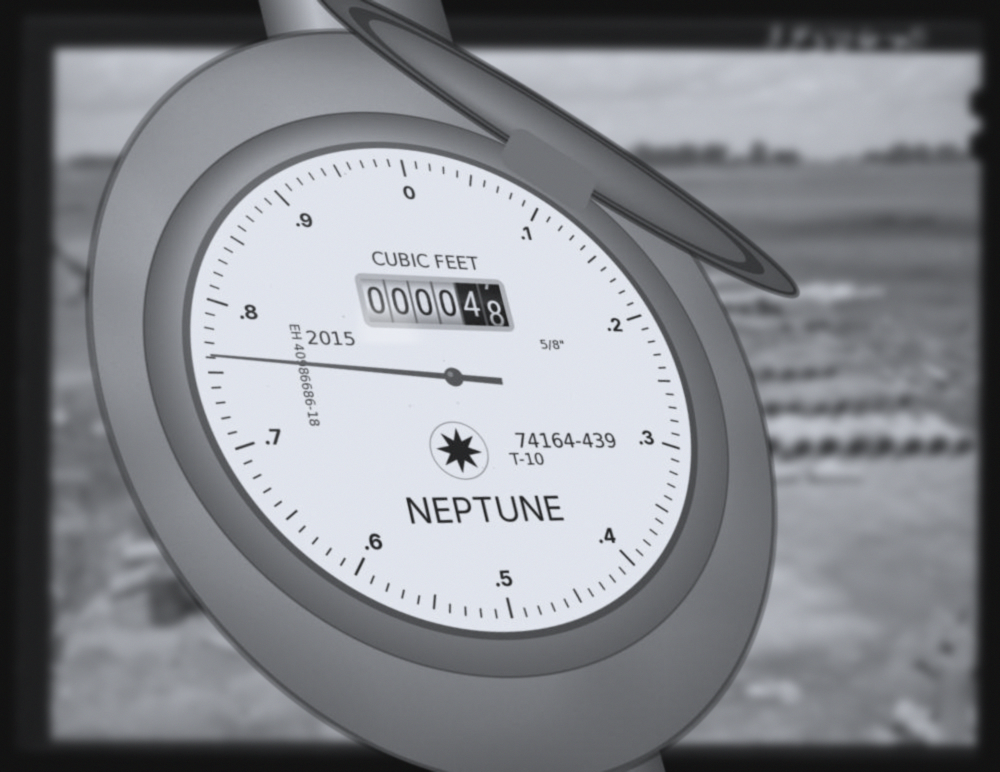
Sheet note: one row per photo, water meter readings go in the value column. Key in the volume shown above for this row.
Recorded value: 47.76 ft³
